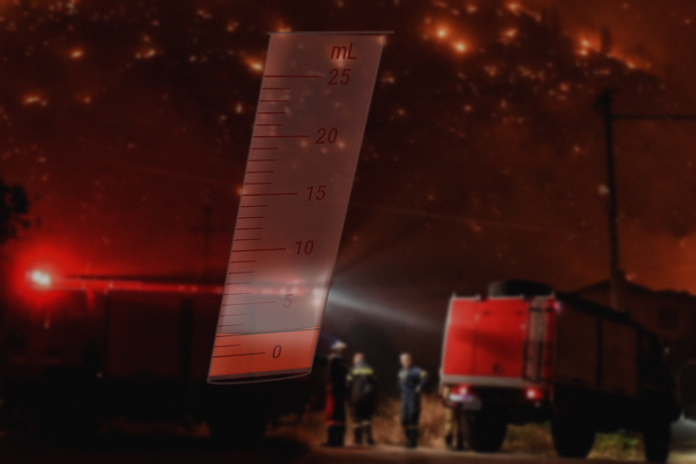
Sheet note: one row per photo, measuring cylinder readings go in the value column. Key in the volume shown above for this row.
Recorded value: 2 mL
